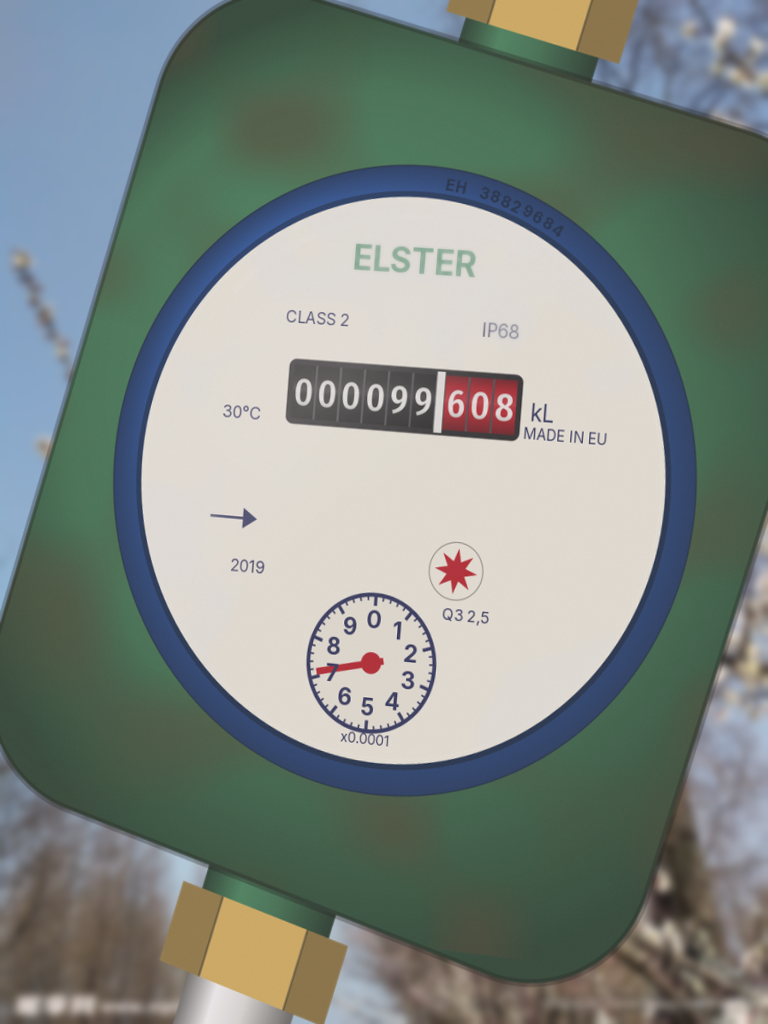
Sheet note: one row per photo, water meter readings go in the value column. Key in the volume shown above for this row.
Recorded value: 99.6087 kL
